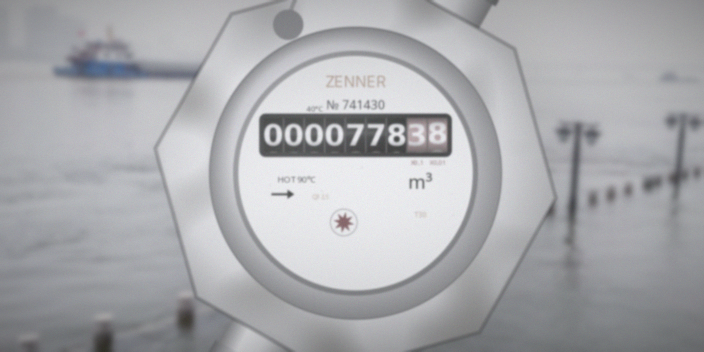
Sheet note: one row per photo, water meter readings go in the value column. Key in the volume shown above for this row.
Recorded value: 778.38 m³
